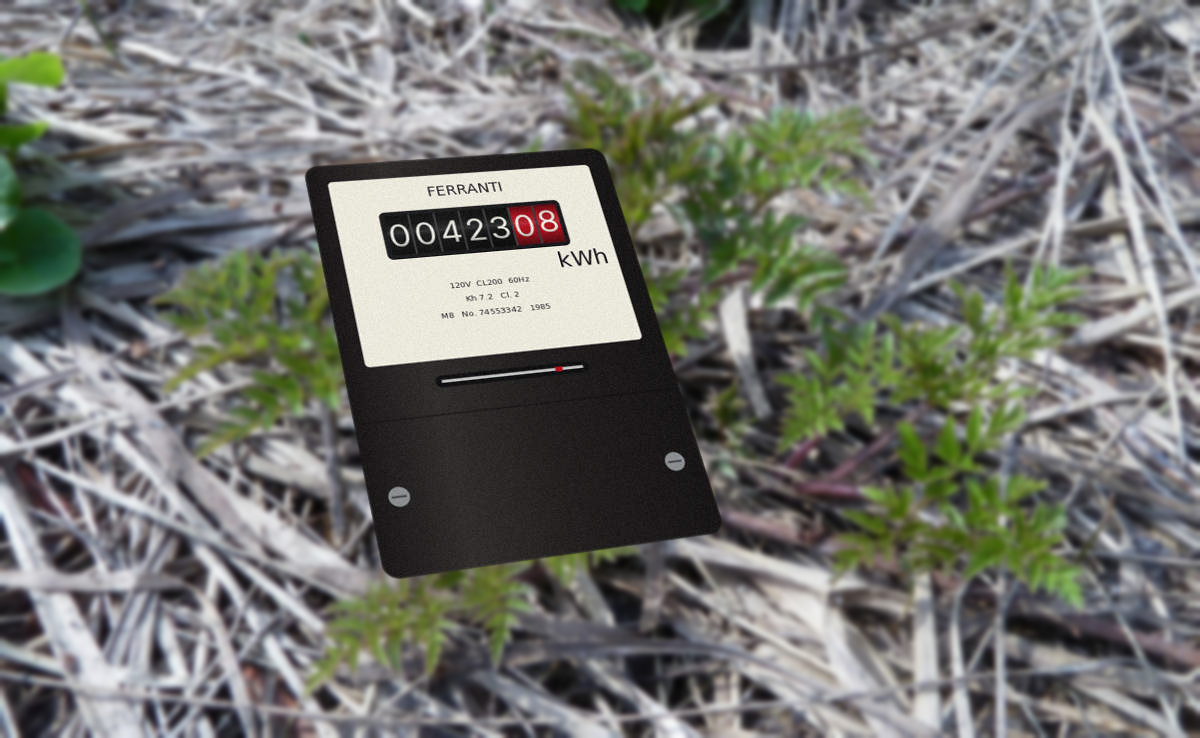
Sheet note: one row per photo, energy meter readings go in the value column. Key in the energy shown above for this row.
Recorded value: 423.08 kWh
